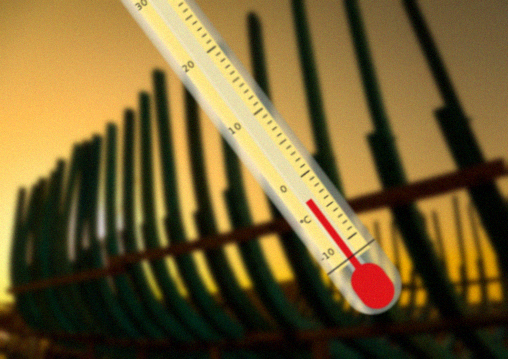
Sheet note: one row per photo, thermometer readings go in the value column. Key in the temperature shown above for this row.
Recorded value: -3 °C
